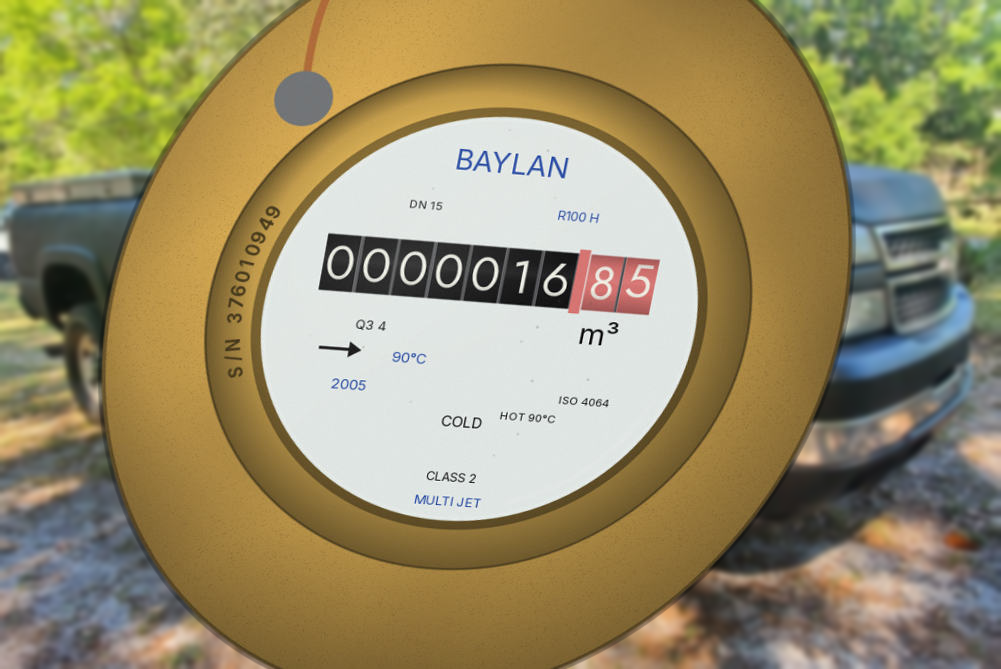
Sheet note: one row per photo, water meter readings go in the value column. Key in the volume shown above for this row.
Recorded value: 16.85 m³
